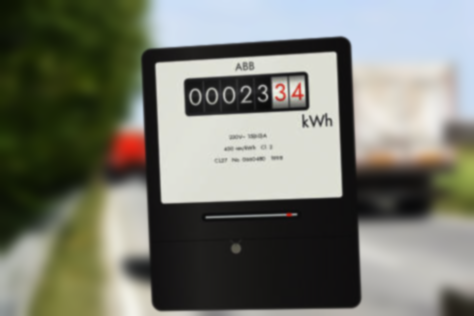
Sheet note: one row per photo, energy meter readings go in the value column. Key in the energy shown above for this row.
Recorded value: 23.34 kWh
